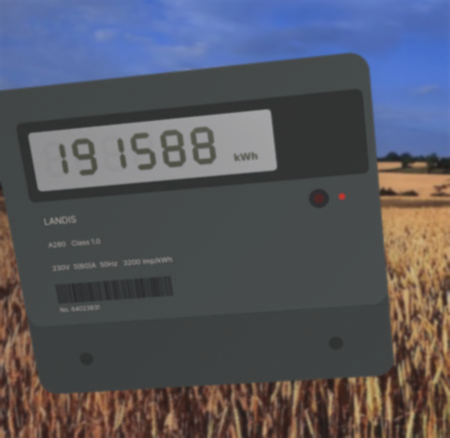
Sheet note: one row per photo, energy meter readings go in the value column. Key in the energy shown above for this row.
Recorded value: 191588 kWh
